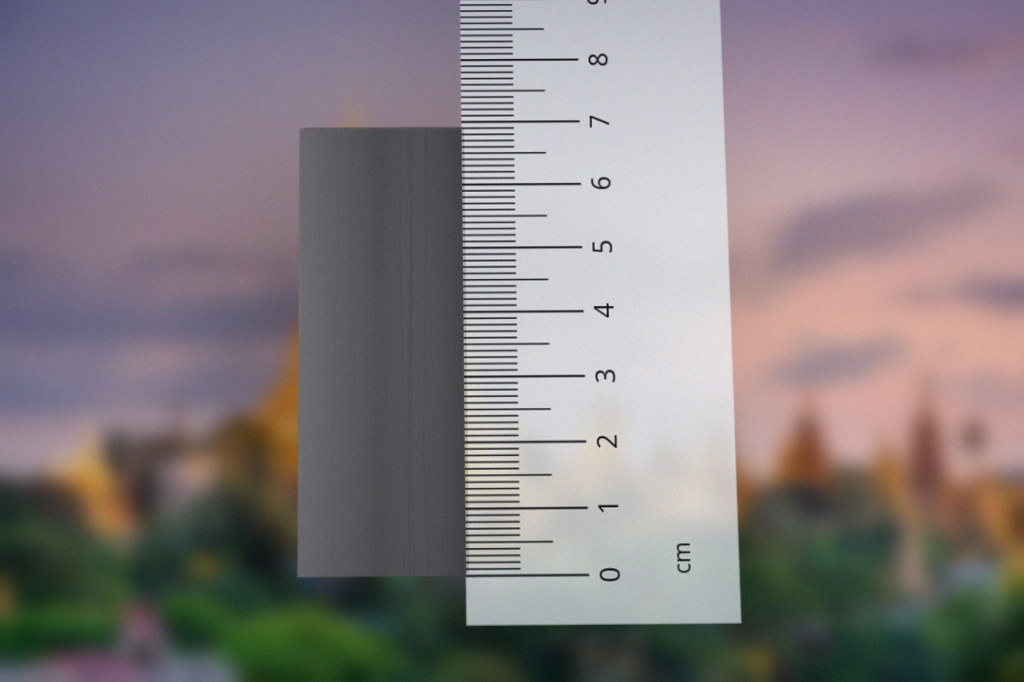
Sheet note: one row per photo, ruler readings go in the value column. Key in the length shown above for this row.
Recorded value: 6.9 cm
